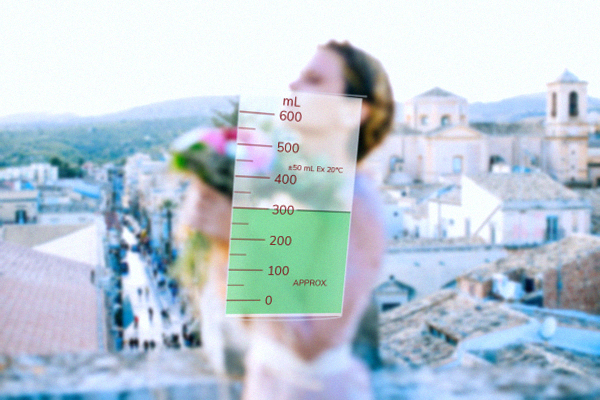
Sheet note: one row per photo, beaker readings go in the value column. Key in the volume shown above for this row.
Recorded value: 300 mL
